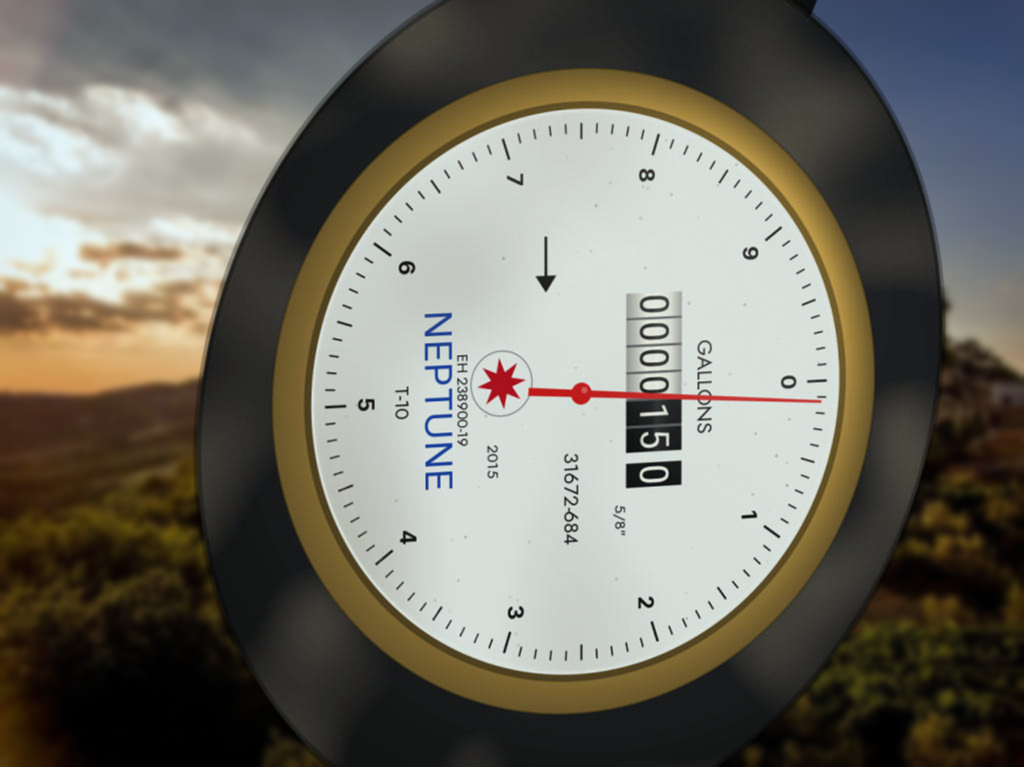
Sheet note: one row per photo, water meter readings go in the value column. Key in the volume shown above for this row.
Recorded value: 150.1 gal
